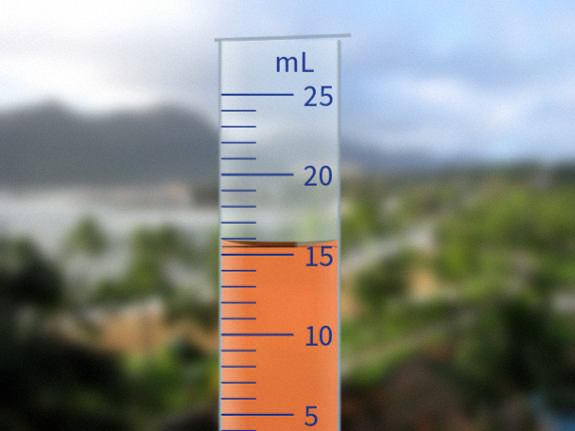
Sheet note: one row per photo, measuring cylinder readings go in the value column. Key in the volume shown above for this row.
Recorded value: 15.5 mL
